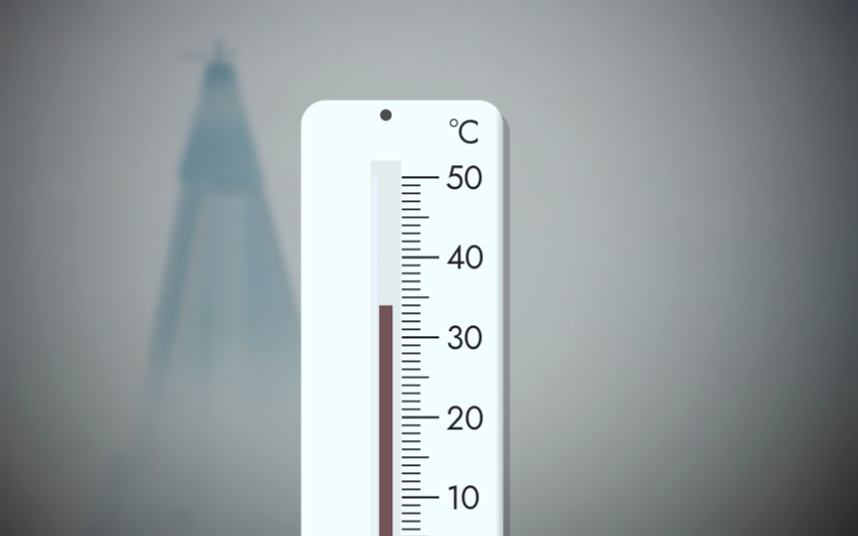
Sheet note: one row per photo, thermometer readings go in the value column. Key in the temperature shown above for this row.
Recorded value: 34 °C
